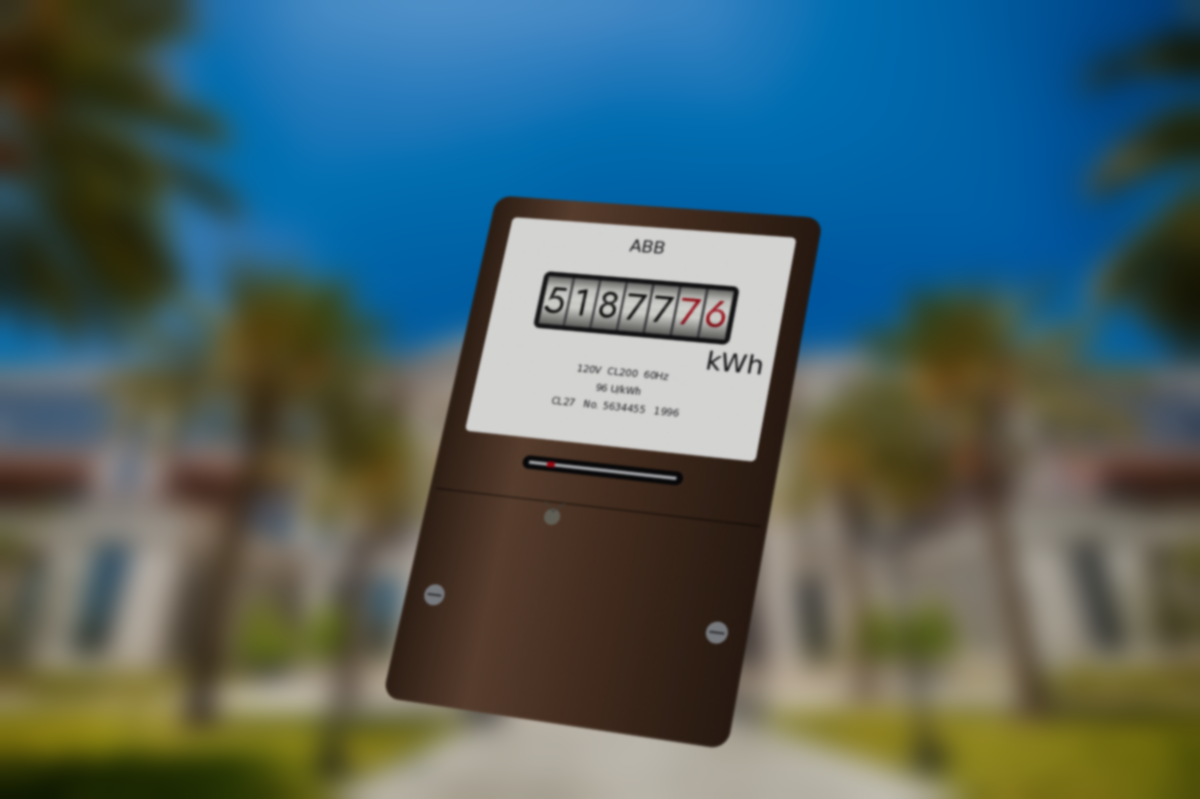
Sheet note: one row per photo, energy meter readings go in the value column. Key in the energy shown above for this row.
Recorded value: 51877.76 kWh
